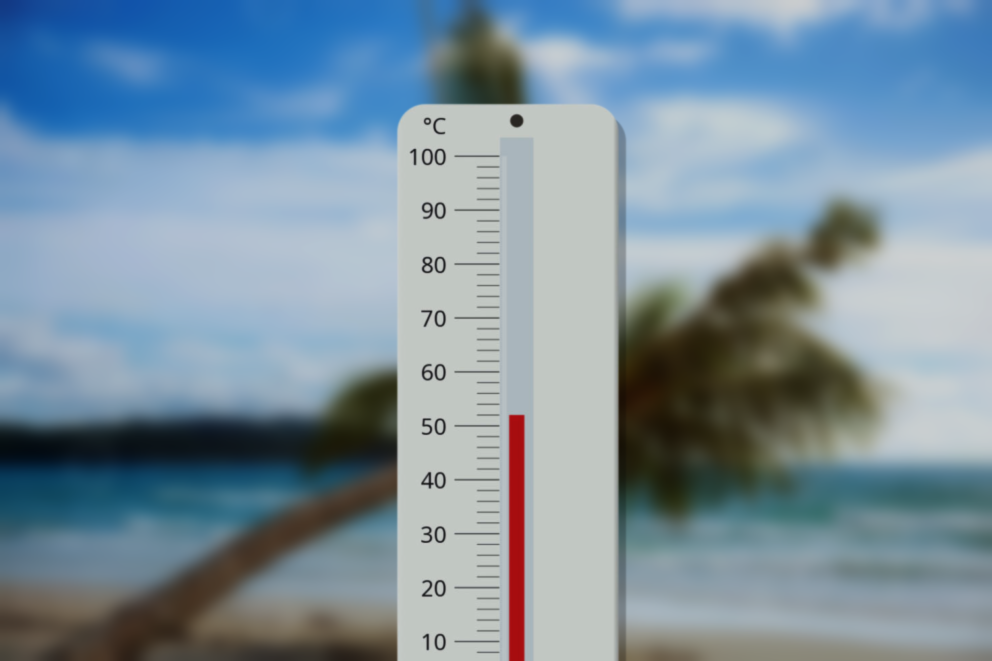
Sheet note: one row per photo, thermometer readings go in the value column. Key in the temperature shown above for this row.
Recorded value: 52 °C
